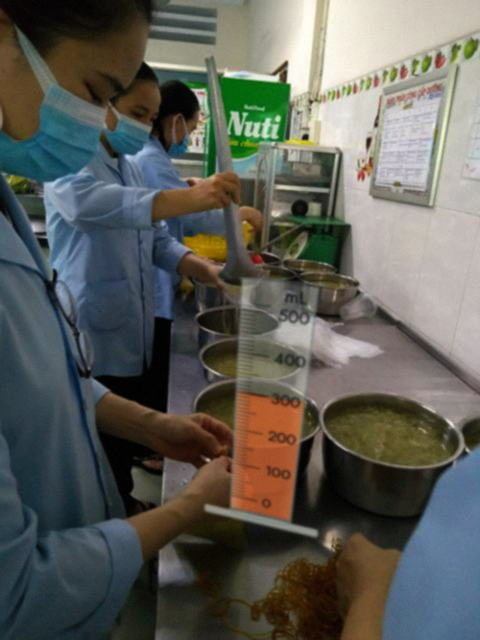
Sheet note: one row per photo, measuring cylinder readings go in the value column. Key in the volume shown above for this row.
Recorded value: 300 mL
